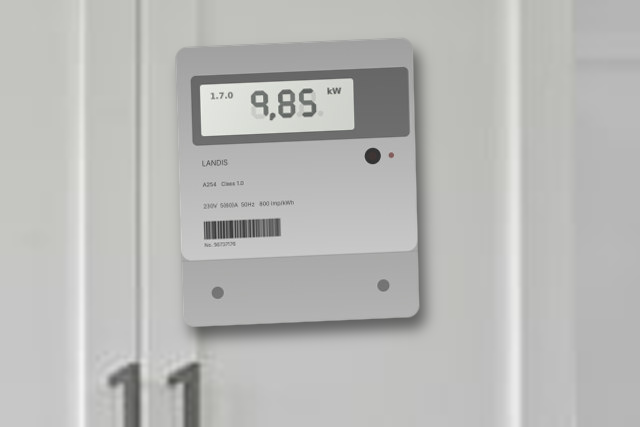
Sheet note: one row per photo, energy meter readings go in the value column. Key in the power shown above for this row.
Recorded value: 9.85 kW
